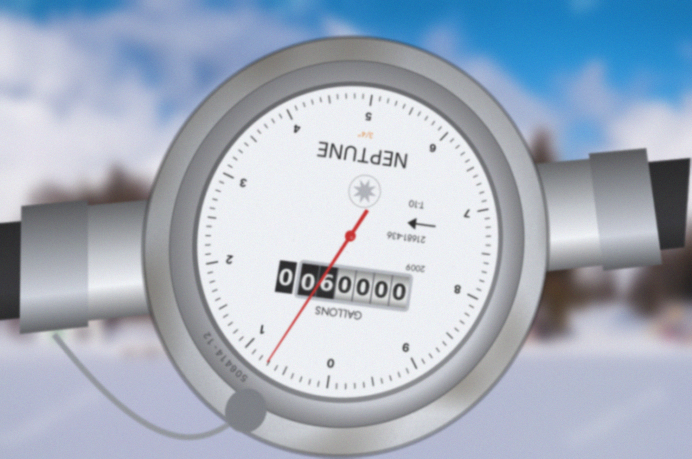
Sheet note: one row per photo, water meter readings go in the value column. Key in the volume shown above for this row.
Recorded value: 900.7 gal
